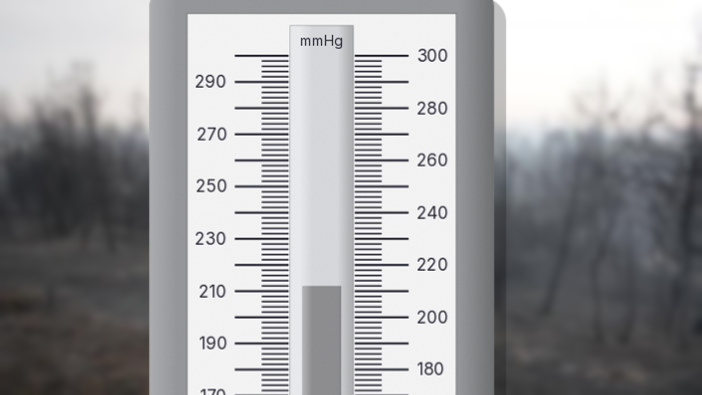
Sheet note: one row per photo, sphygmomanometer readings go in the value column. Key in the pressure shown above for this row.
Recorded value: 212 mmHg
